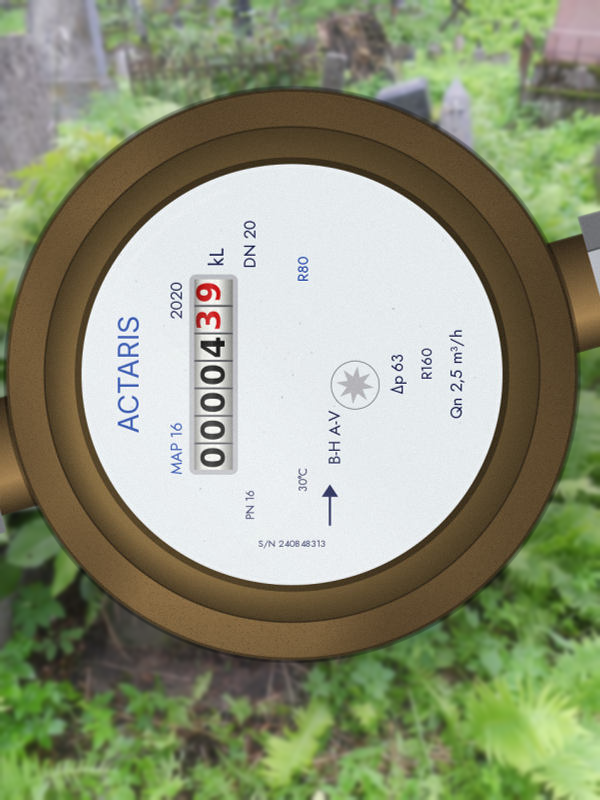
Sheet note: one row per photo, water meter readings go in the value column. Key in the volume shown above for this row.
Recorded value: 4.39 kL
